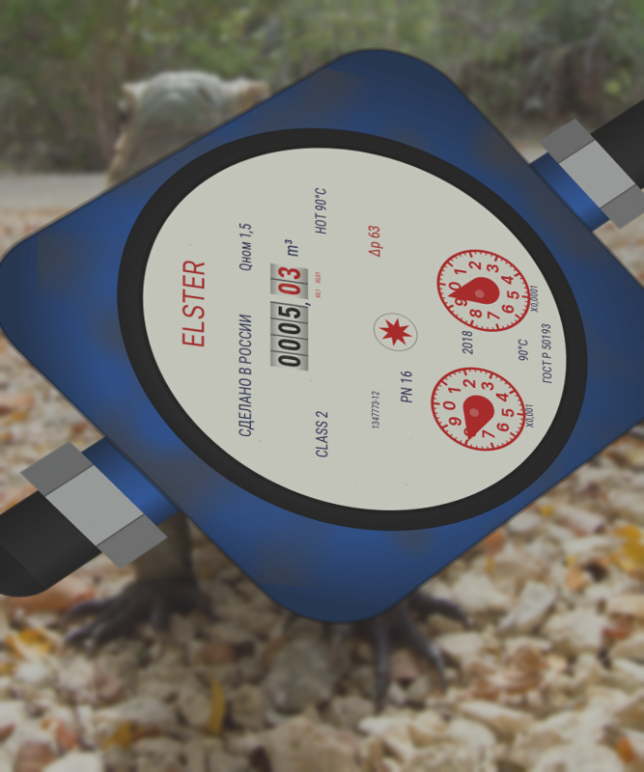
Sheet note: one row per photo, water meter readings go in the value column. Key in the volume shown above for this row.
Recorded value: 5.0379 m³
